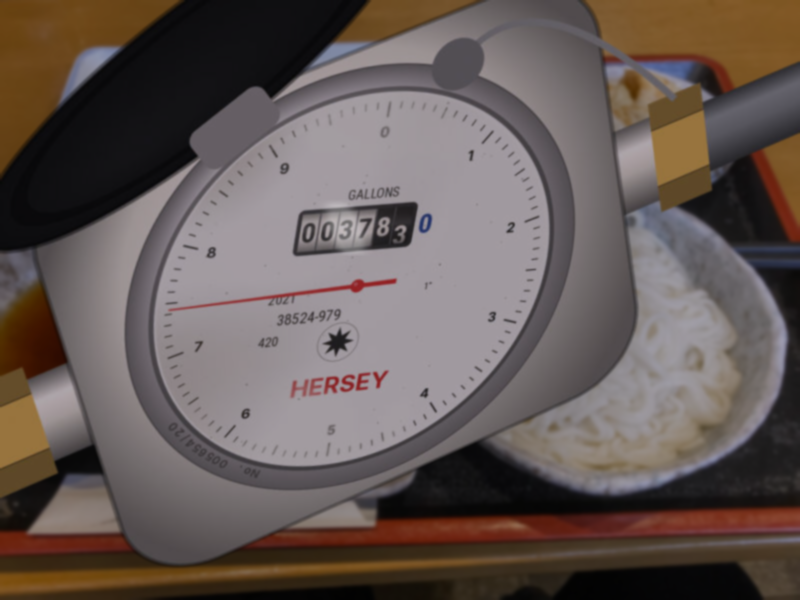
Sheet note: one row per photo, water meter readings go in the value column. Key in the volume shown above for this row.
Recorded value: 37827.4 gal
